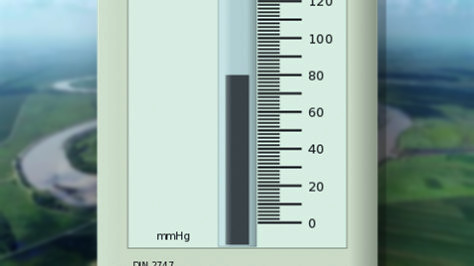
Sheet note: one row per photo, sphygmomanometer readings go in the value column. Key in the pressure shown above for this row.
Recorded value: 80 mmHg
